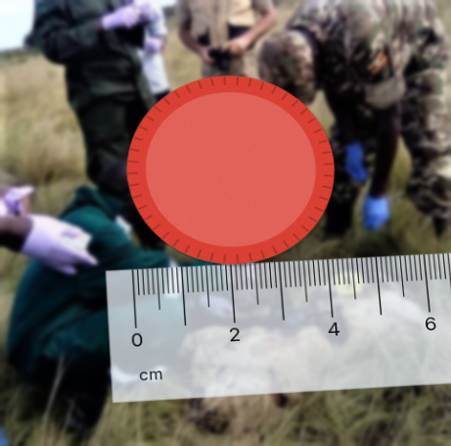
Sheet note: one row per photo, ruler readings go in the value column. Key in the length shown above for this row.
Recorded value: 4.3 cm
